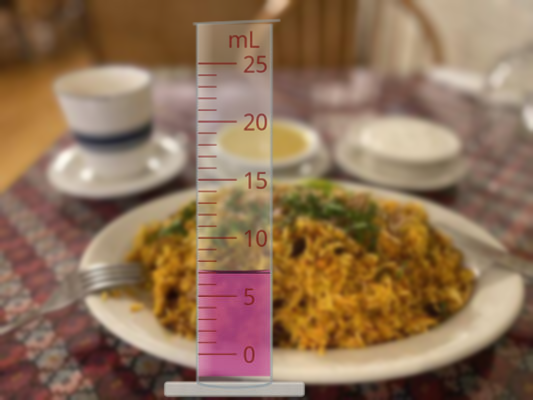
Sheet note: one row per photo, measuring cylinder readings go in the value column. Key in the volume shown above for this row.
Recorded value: 7 mL
